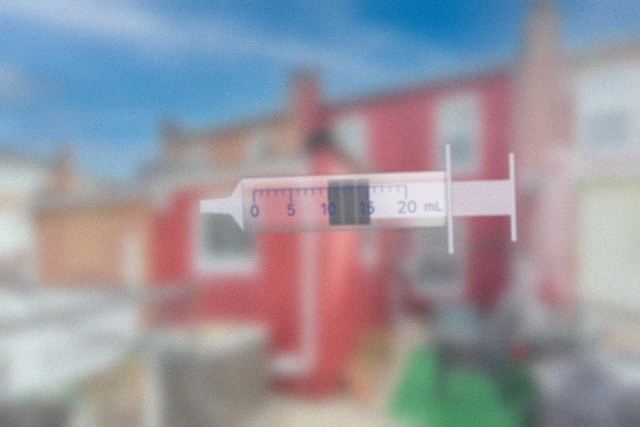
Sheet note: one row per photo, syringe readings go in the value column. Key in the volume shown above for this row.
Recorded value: 10 mL
